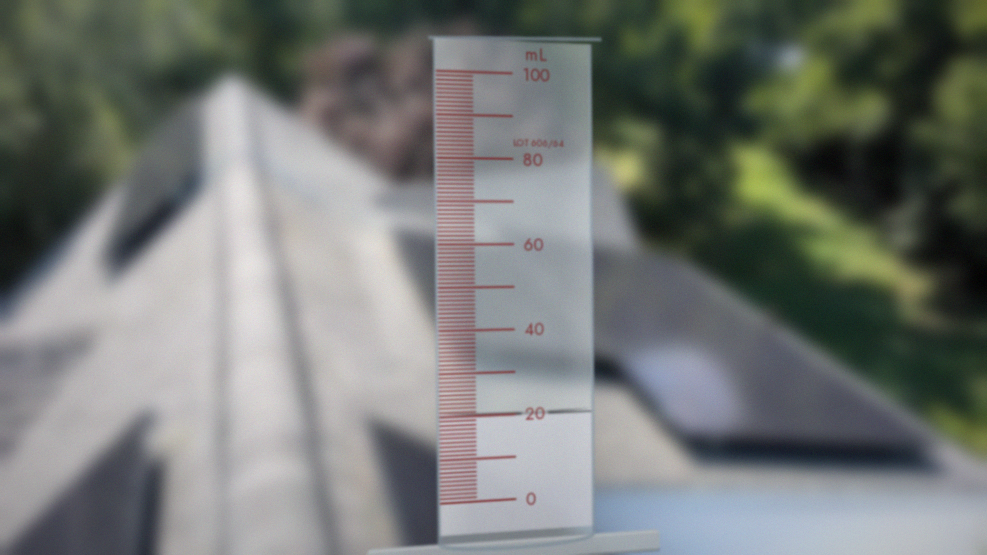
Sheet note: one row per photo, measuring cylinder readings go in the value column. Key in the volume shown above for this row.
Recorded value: 20 mL
